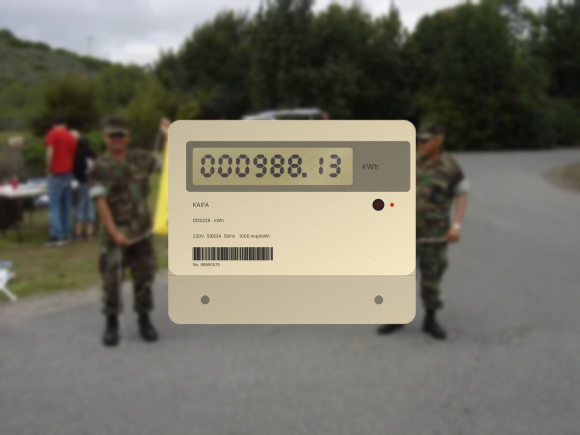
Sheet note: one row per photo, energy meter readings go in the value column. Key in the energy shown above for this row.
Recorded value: 988.13 kWh
